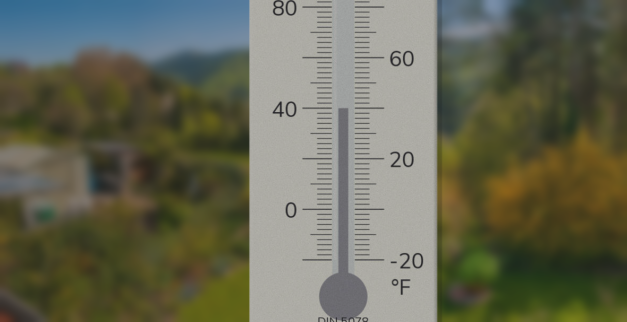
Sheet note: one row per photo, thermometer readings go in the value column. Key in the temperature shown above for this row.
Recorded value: 40 °F
